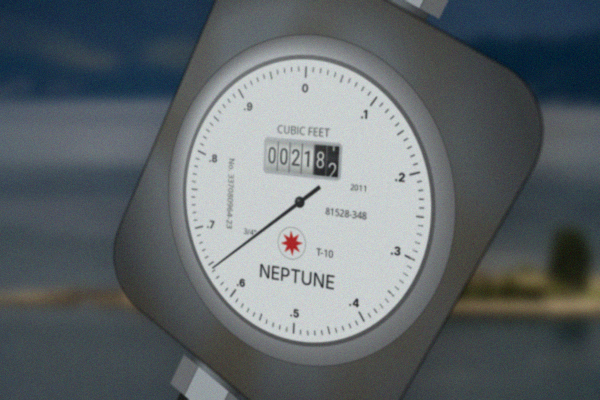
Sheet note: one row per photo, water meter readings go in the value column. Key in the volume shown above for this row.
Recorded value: 2181.64 ft³
